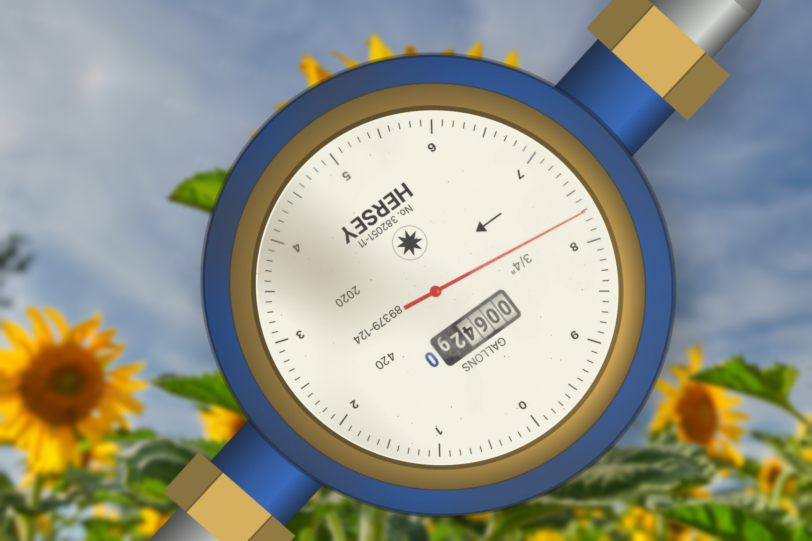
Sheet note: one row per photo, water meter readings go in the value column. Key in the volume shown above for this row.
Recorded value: 64287.7 gal
